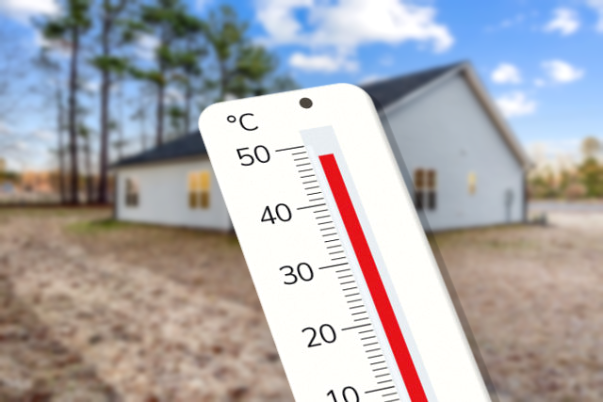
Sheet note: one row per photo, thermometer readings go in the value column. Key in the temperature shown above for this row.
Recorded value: 48 °C
